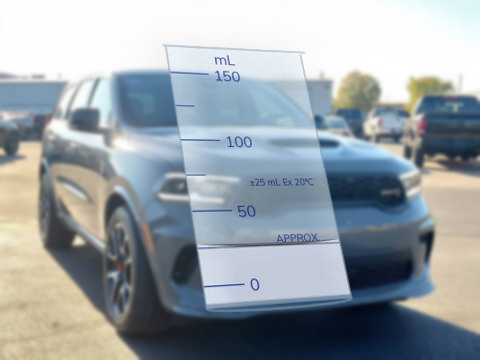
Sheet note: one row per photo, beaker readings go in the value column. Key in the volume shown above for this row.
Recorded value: 25 mL
